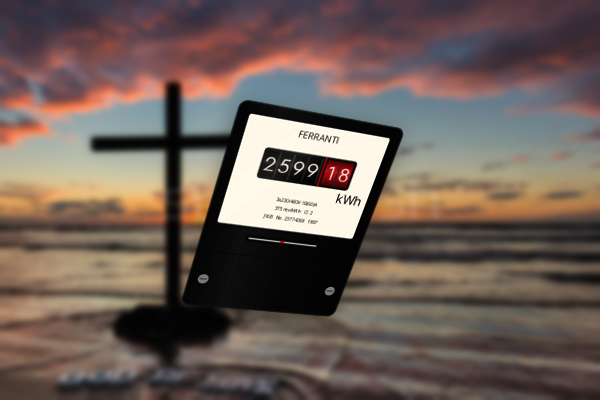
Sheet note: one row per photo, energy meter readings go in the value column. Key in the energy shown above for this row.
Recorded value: 2599.18 kWh
